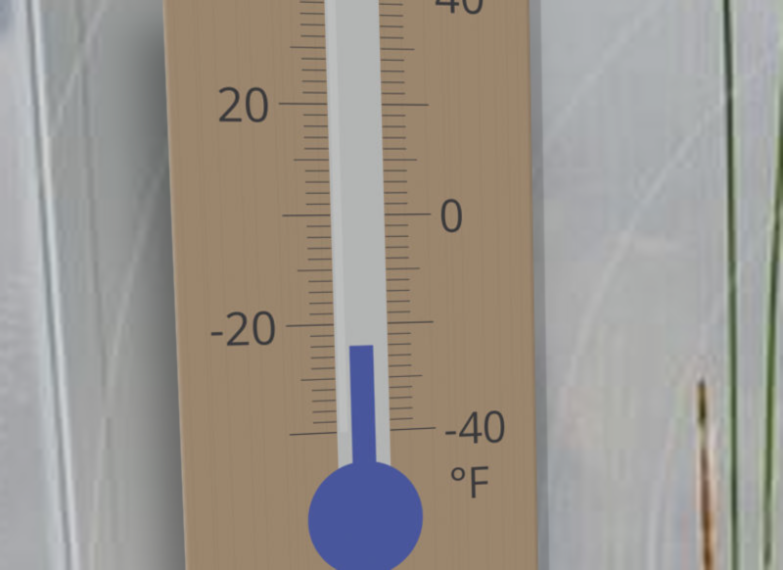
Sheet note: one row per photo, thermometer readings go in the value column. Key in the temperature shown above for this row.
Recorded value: -24 °F
